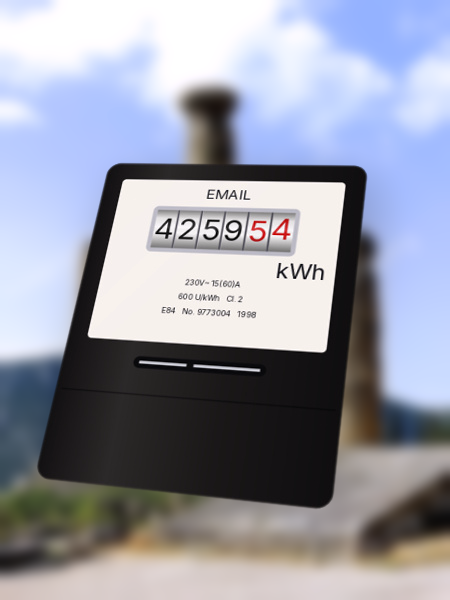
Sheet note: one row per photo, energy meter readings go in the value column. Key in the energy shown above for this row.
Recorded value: 4259.54 kWh
